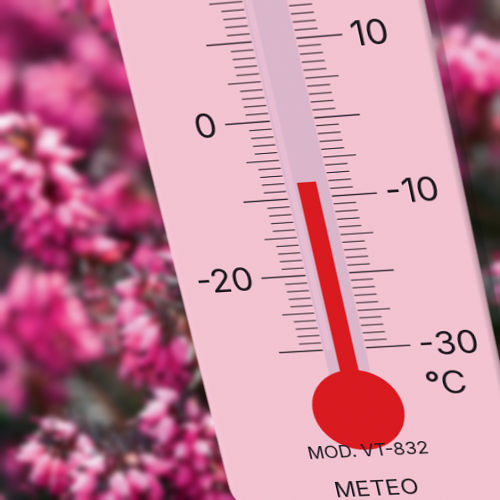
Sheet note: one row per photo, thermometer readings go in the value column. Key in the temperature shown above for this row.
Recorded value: -8 °C
